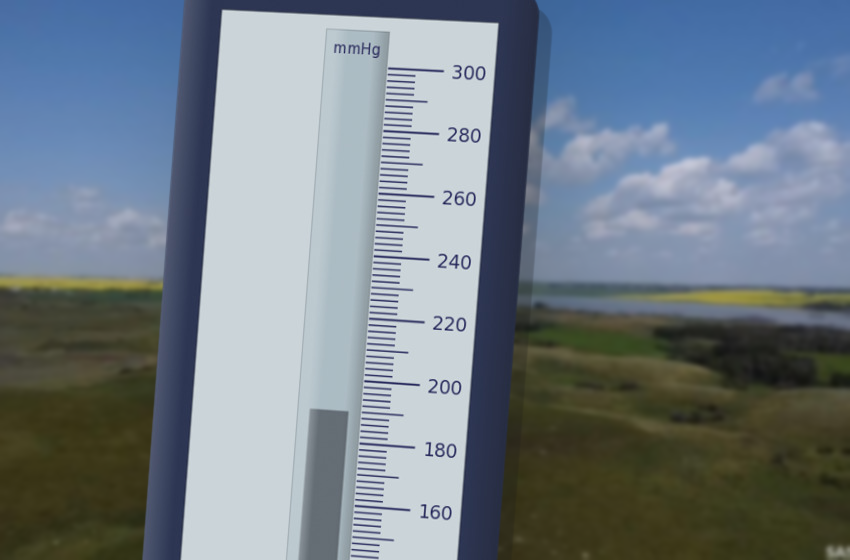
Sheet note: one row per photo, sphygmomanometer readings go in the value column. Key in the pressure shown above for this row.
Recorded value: 190 mmHg
